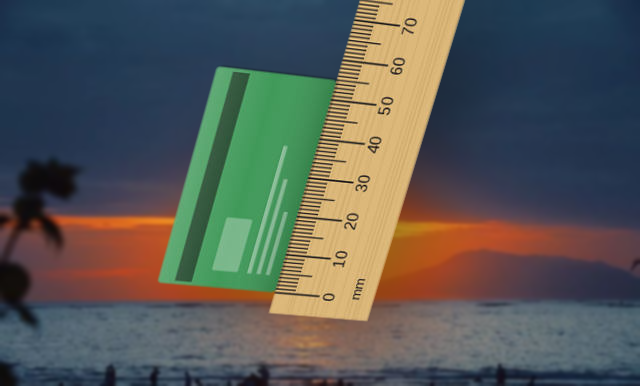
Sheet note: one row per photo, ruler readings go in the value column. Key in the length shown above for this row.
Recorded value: 55 mm
